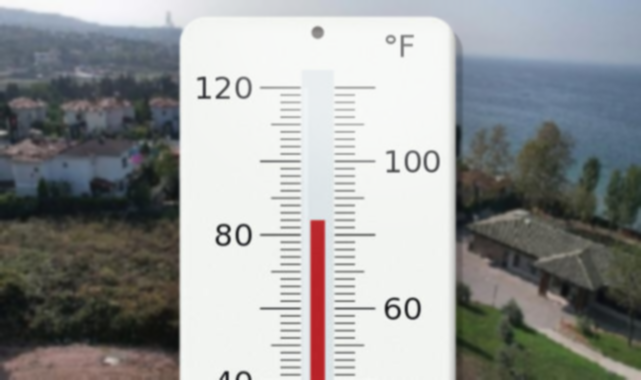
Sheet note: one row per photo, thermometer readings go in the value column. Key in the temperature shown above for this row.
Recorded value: 84 °F
